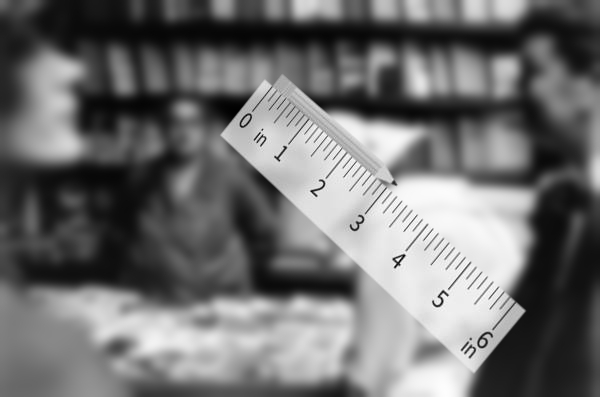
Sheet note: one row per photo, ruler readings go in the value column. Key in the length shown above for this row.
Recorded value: 3.125 in
